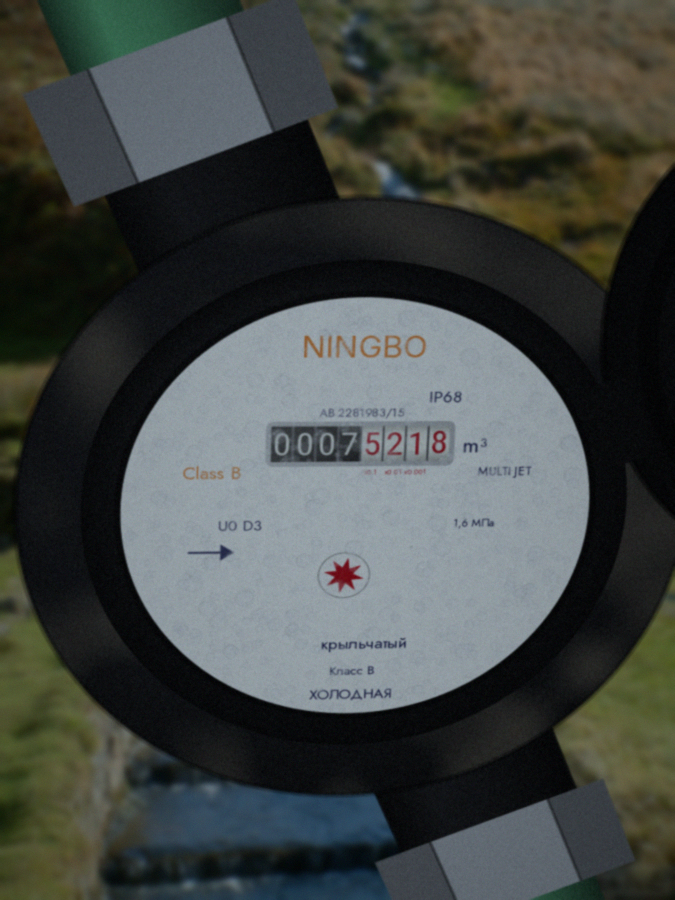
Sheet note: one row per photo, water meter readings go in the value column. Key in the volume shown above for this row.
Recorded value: 7.5218 m³
